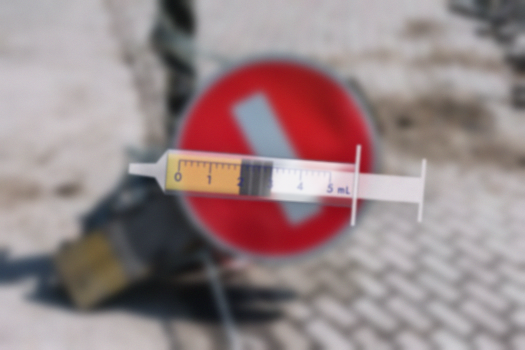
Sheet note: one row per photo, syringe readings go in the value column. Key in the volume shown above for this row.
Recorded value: 2 mL
